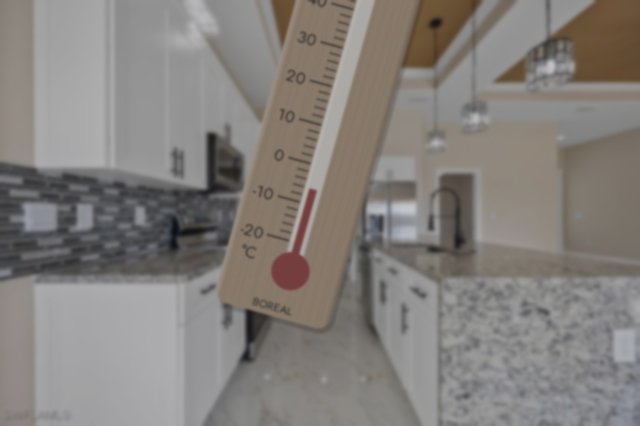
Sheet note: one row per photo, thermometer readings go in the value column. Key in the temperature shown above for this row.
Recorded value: -6 °C
